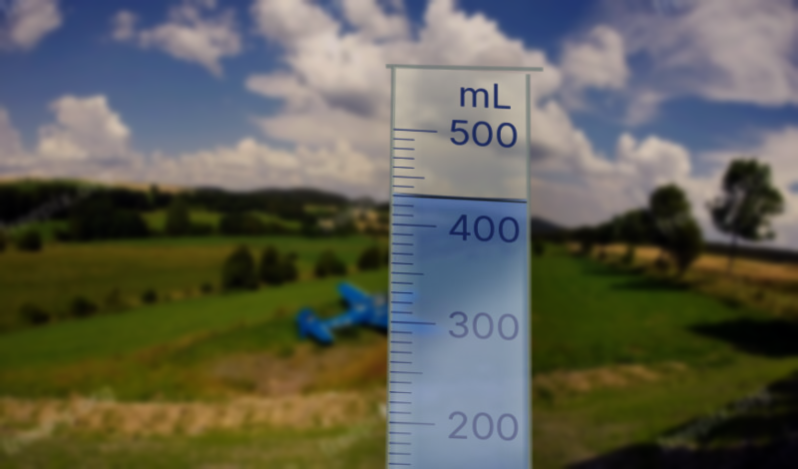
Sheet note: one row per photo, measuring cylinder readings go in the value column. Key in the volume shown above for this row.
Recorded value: 430 mL
